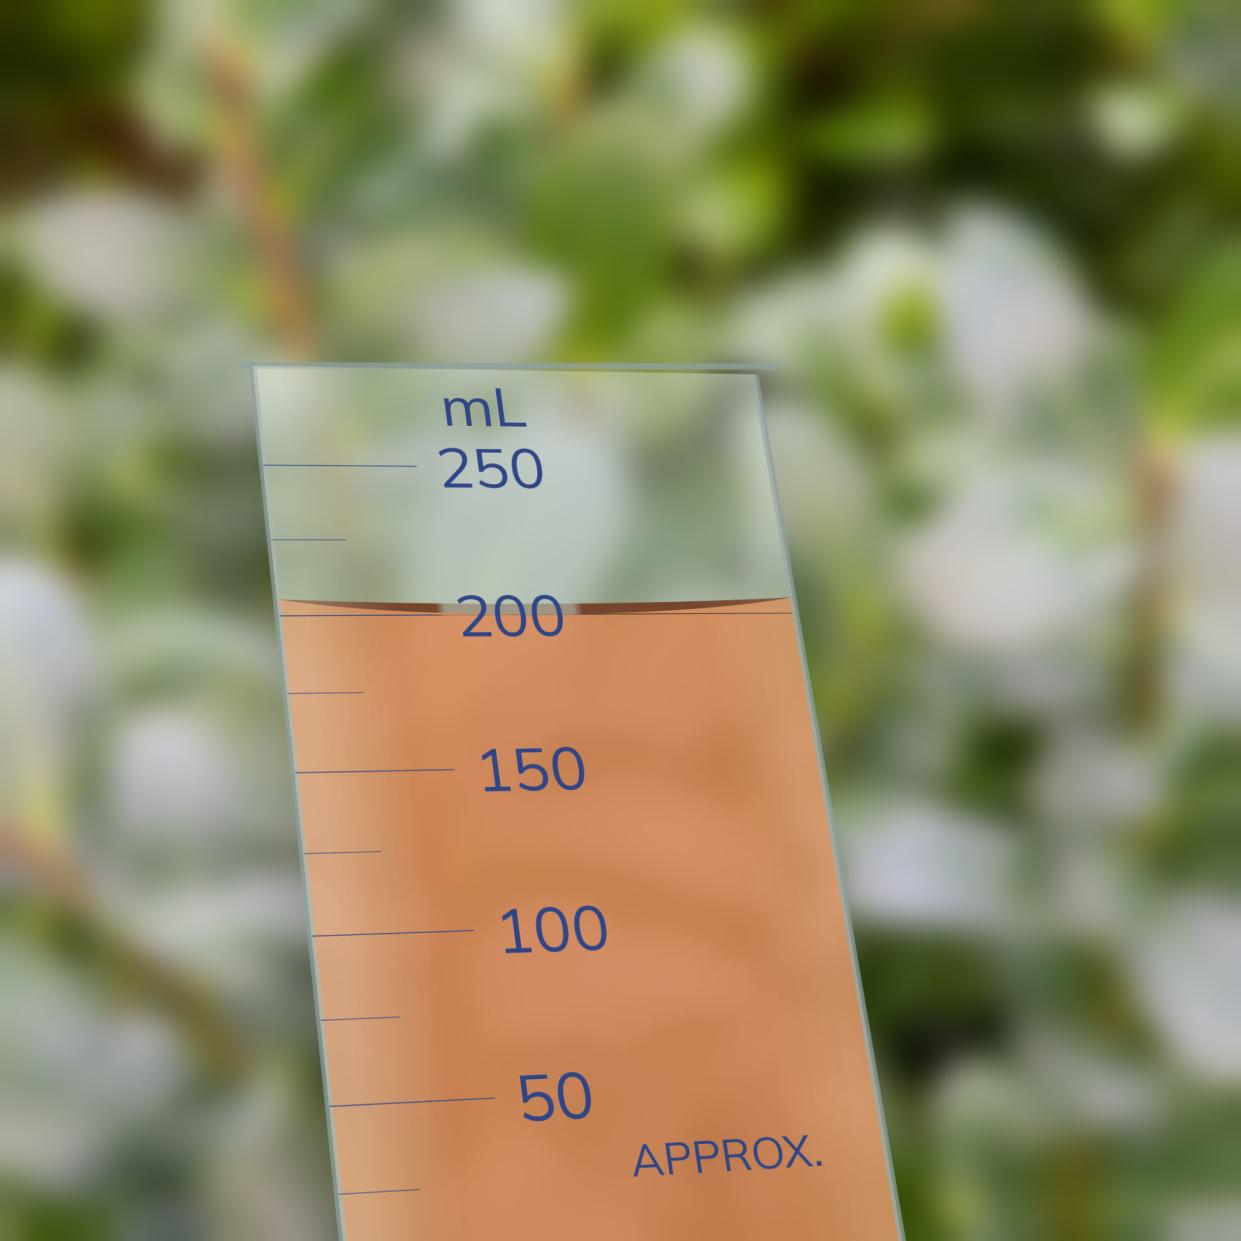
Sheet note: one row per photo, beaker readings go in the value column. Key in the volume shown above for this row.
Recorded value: 200 mL
